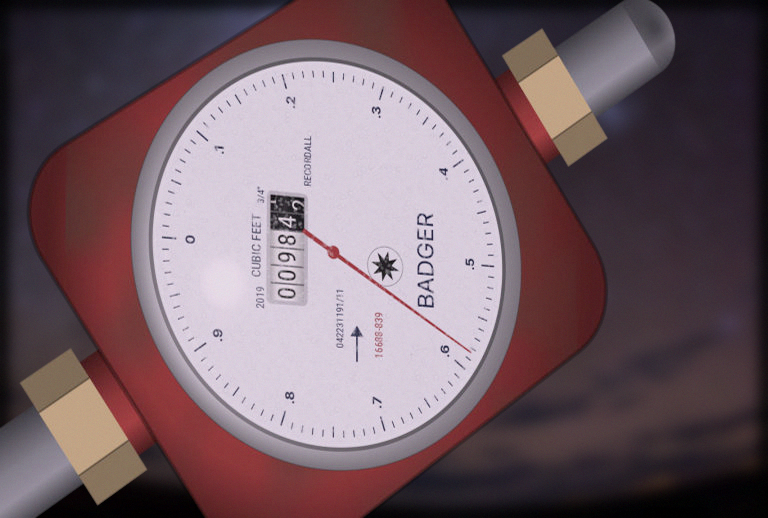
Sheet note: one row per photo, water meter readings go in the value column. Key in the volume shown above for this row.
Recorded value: 9841.58 ft³
